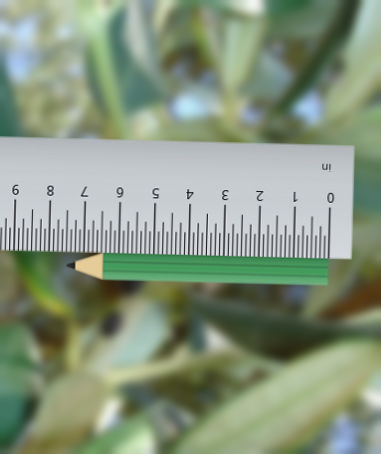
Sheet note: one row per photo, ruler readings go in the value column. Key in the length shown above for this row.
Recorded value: 7.5 in
